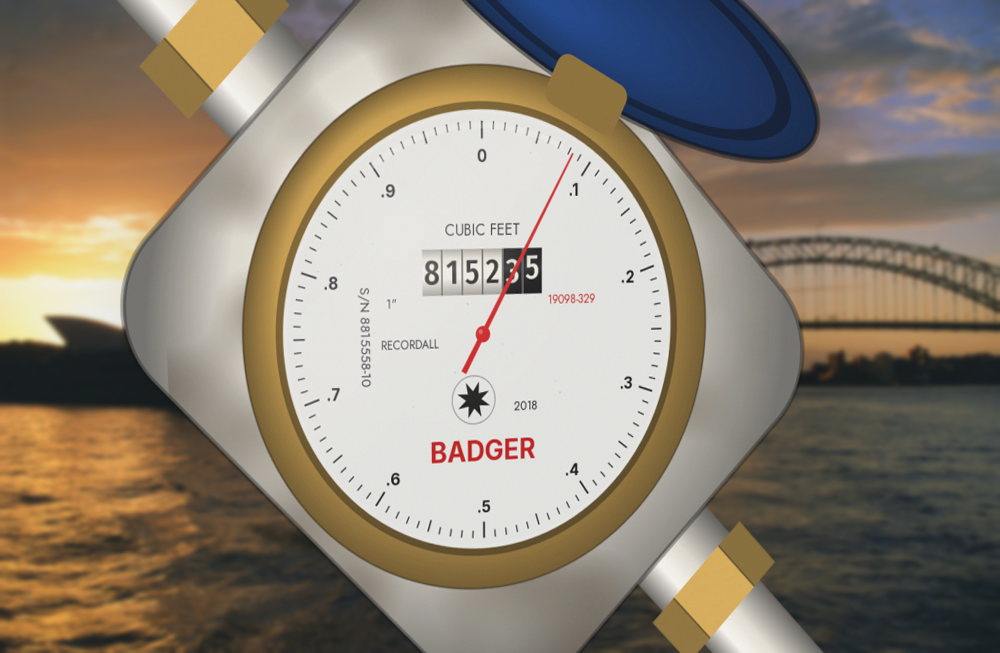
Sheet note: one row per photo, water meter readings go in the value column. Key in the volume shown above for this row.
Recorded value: 815235.08 ft³
